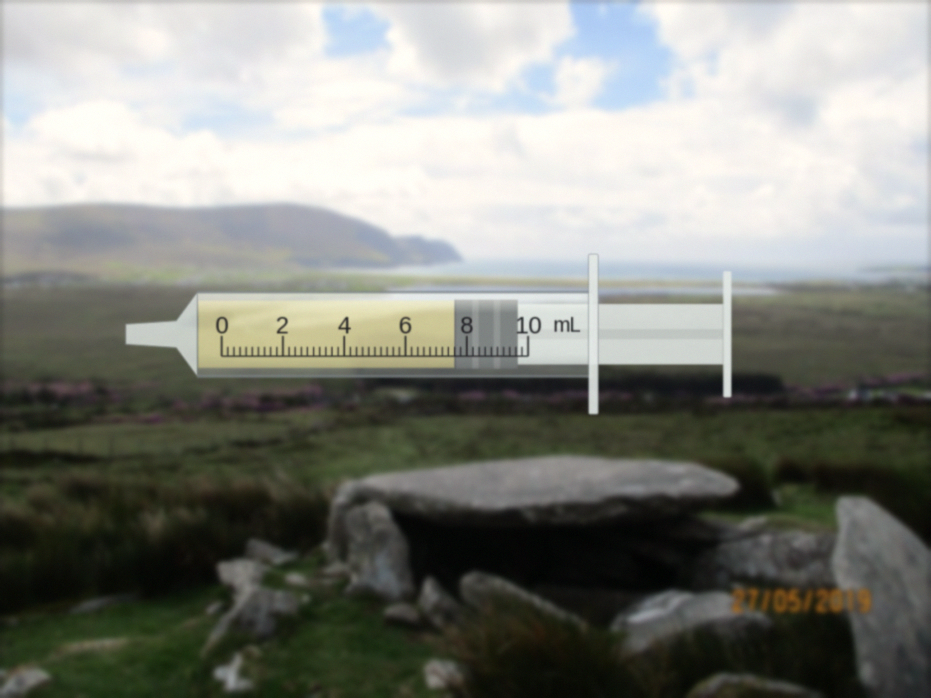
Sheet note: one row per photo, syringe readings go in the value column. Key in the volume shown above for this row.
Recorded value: 7.6 mL
